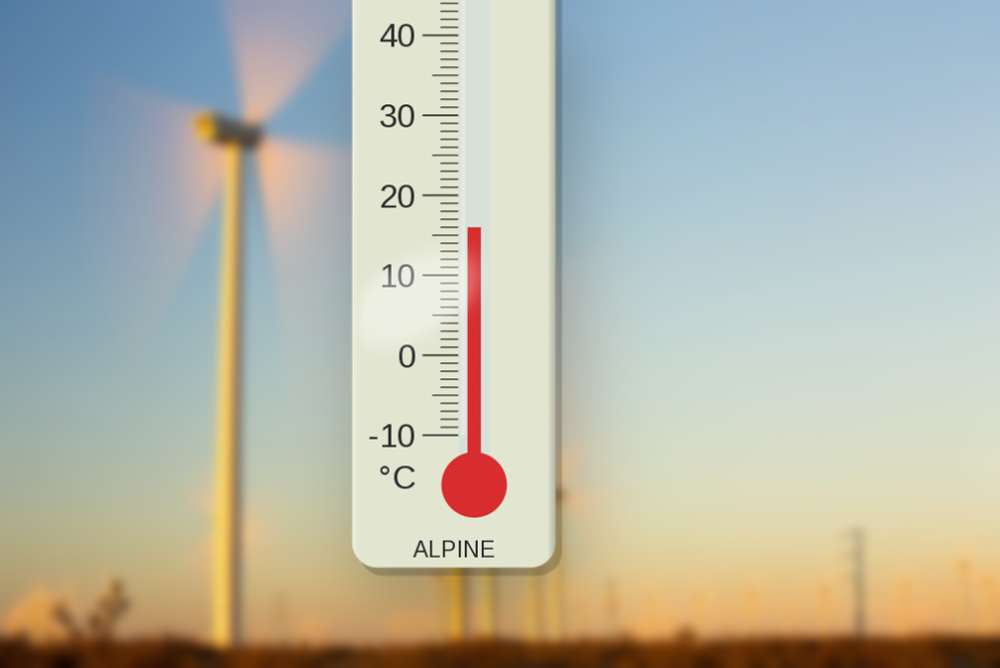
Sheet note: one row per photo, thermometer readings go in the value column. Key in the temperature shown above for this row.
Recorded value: 16 °C
